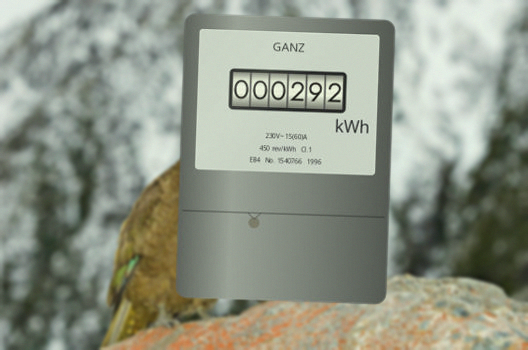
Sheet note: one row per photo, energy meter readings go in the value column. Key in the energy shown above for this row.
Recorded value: 292 kWh
